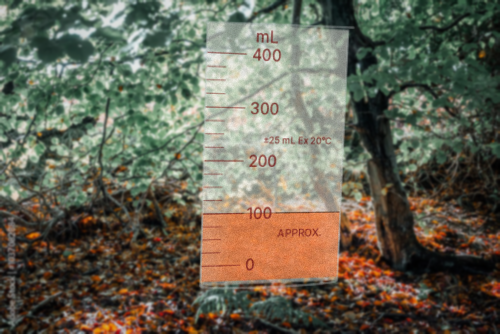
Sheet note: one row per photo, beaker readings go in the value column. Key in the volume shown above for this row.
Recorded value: 100 mL
